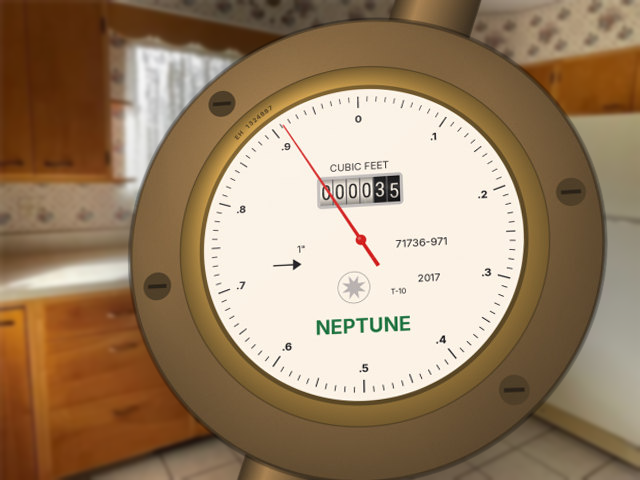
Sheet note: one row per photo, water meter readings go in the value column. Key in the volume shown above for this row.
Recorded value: 34.91 ft³
